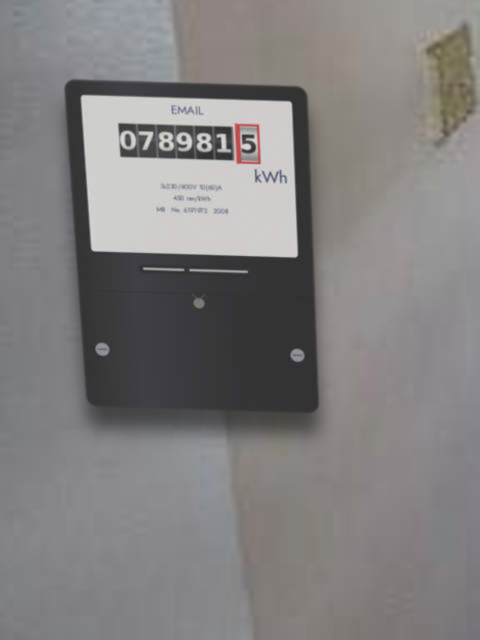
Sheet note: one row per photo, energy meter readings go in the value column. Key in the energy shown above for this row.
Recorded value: 78981.5 kWh
